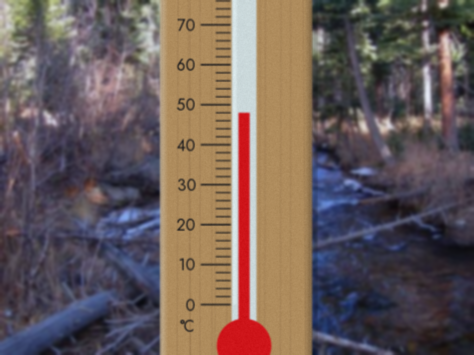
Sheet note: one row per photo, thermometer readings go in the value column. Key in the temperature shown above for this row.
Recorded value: 48 °C
